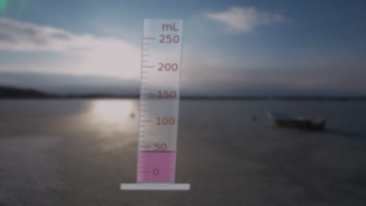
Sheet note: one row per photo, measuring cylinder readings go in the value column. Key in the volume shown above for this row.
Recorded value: 40 mL
